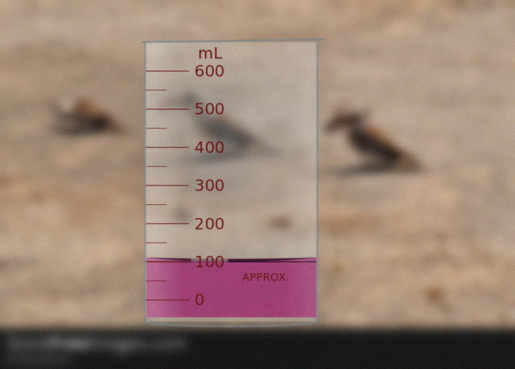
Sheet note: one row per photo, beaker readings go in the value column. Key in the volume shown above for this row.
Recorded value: 100 mL
